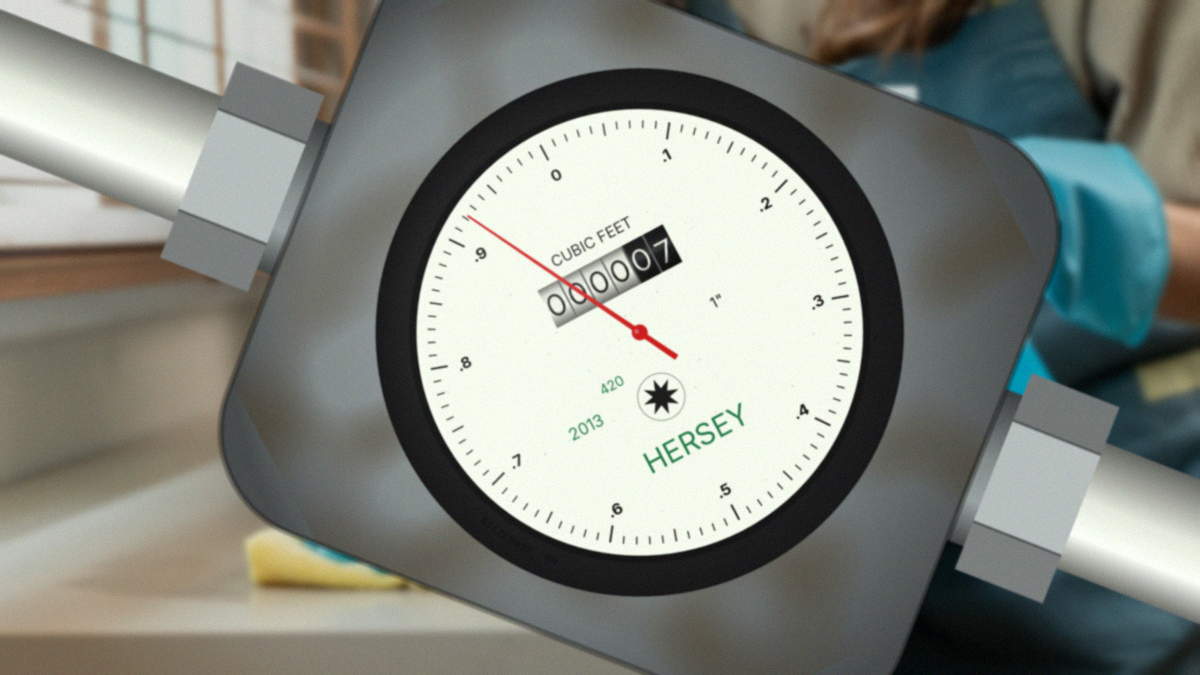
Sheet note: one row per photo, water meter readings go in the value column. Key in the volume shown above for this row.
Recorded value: 6.92 ft³
